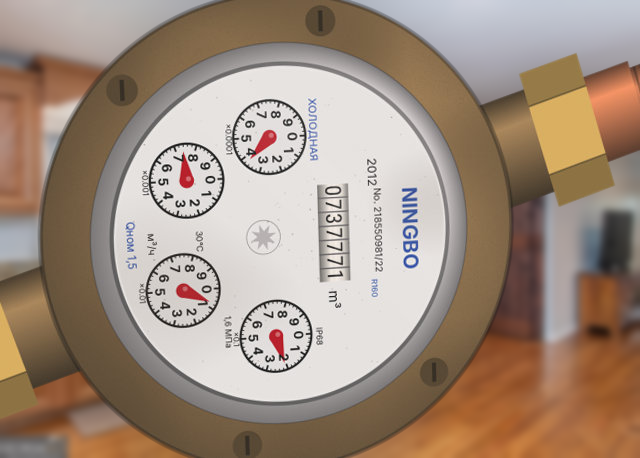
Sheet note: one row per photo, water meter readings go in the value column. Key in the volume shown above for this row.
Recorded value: 737771.2073 m³
